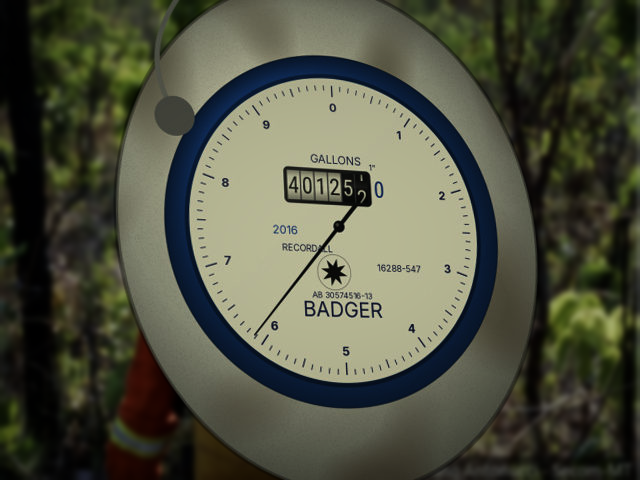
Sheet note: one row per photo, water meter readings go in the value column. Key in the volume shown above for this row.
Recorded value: 4012516.1 gal
